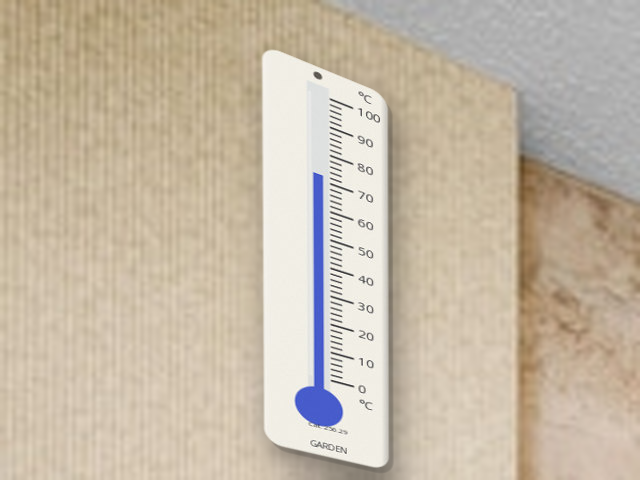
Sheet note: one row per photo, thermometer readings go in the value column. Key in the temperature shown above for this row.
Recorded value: 72 °C
